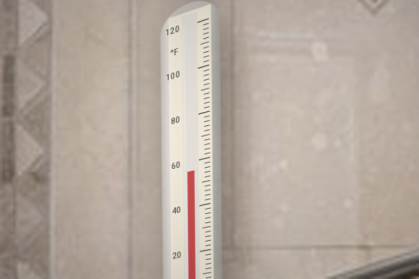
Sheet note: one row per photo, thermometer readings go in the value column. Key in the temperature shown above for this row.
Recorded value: 56 °F
